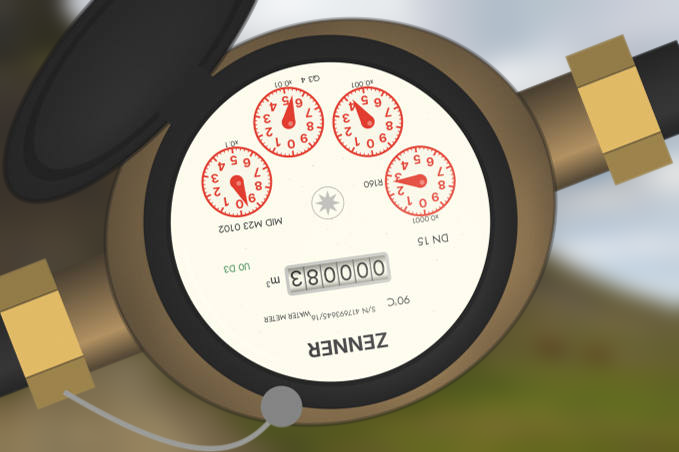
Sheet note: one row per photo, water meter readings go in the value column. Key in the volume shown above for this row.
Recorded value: 82.9542 m³
